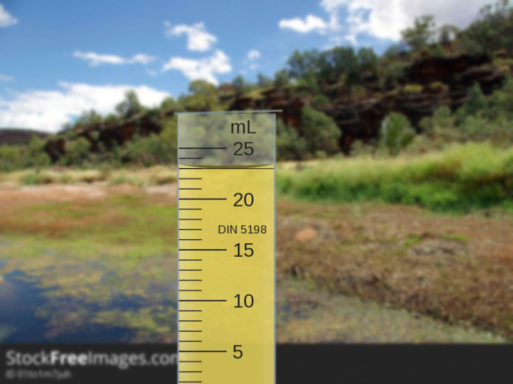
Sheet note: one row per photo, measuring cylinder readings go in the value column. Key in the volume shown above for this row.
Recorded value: 23 mL
